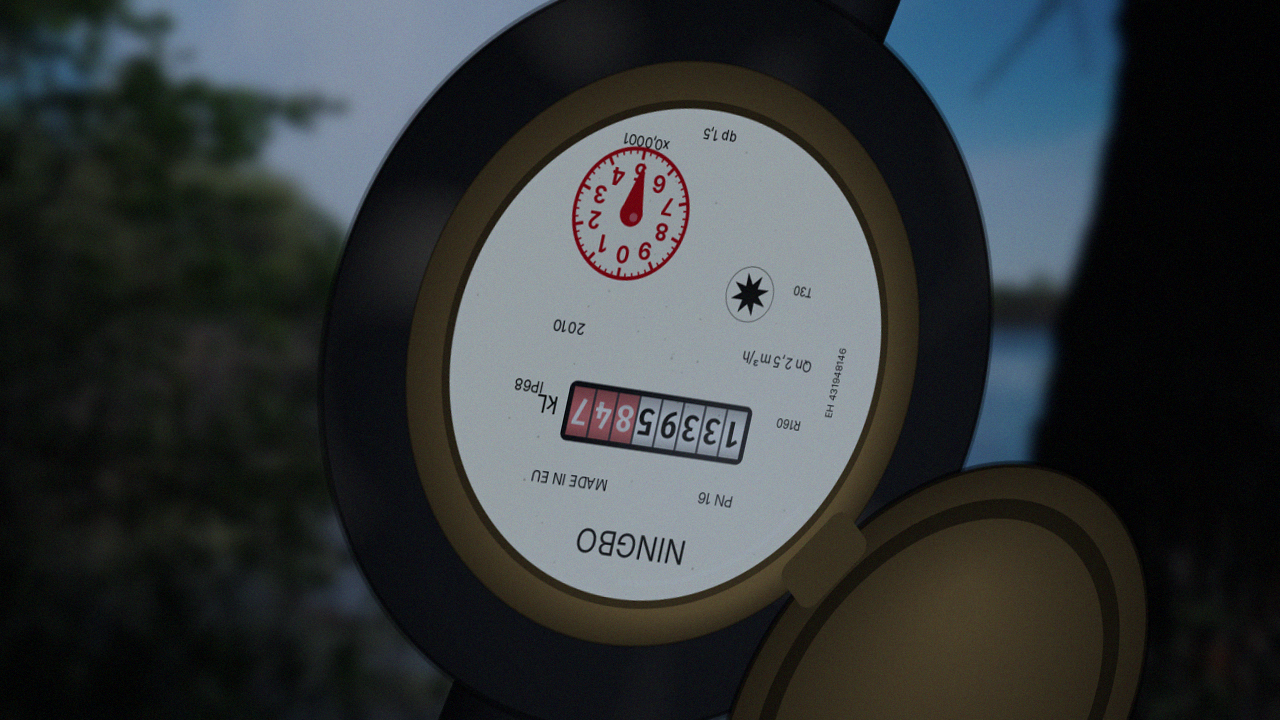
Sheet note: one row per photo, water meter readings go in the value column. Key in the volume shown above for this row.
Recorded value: 13395.8475 kL
